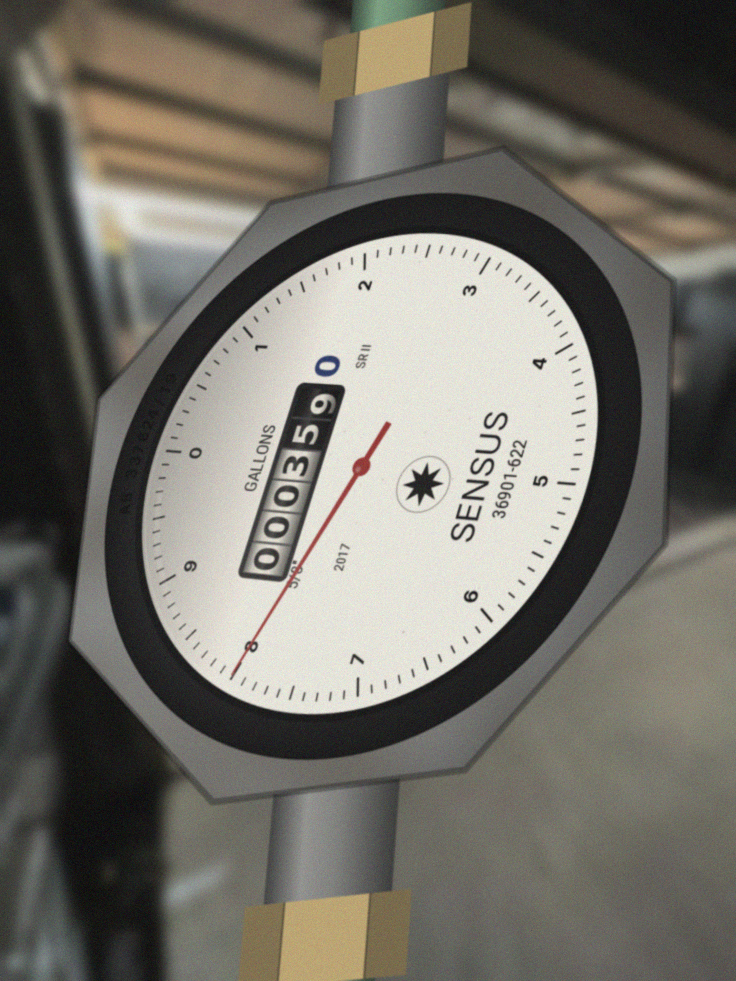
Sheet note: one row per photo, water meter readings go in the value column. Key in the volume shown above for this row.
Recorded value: 3588.0 gal
